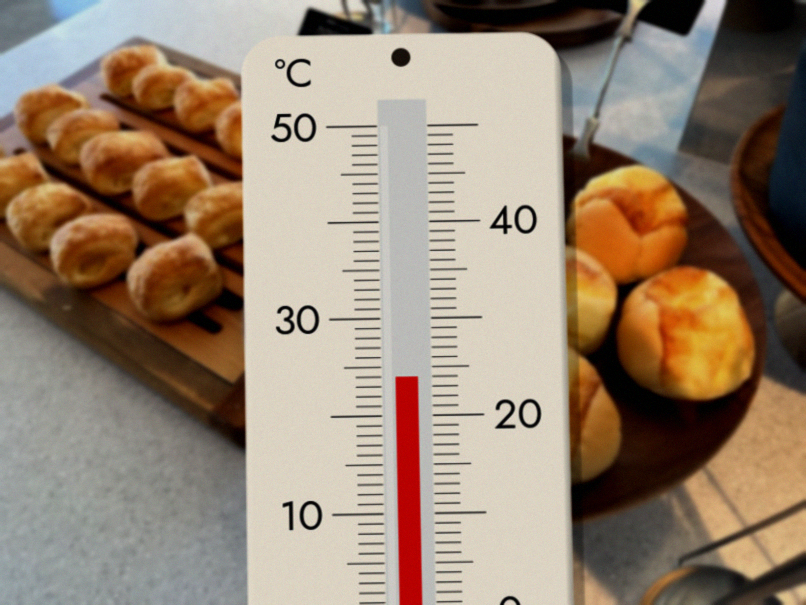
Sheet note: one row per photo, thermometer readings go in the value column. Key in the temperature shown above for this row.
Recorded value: 24 °C
